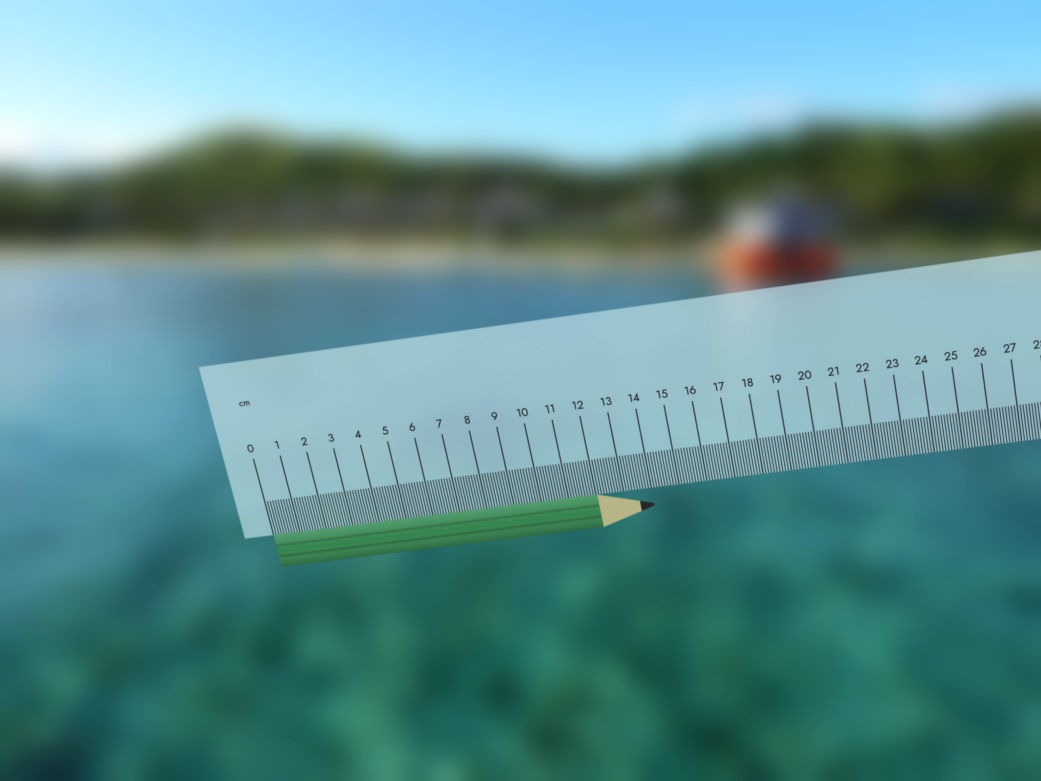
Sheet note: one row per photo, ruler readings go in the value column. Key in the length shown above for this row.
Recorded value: 14 cm
